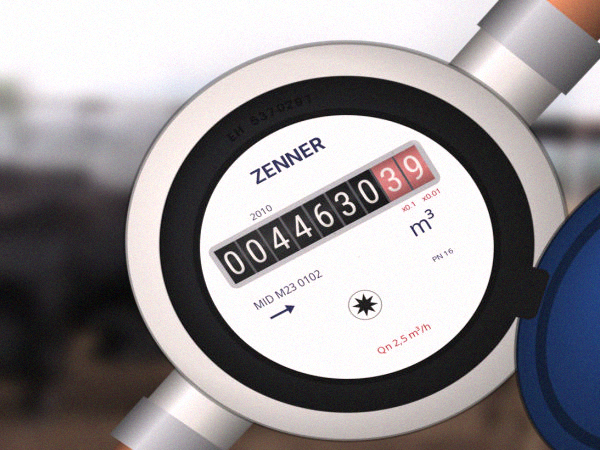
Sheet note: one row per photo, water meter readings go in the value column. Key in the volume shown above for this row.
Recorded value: 44630.39 m³
